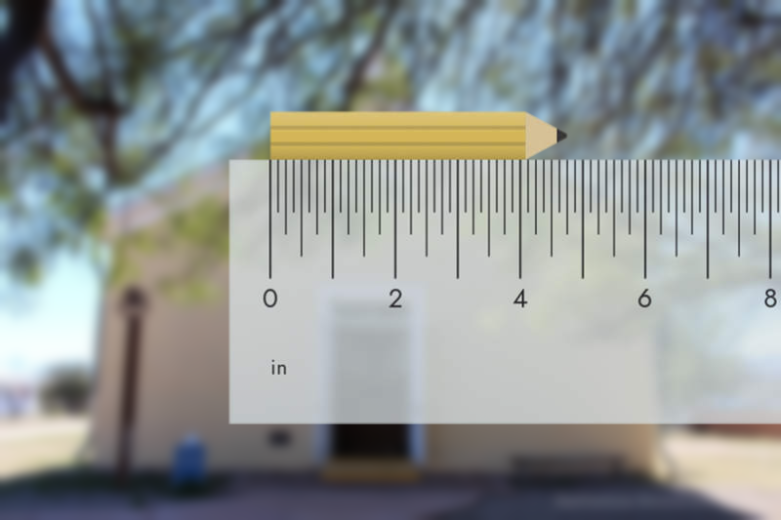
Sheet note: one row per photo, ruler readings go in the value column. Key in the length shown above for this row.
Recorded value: 4.75 in
